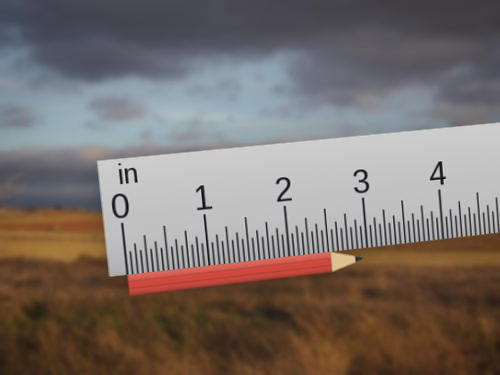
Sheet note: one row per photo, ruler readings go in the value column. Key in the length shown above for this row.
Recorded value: 2.9375 in
